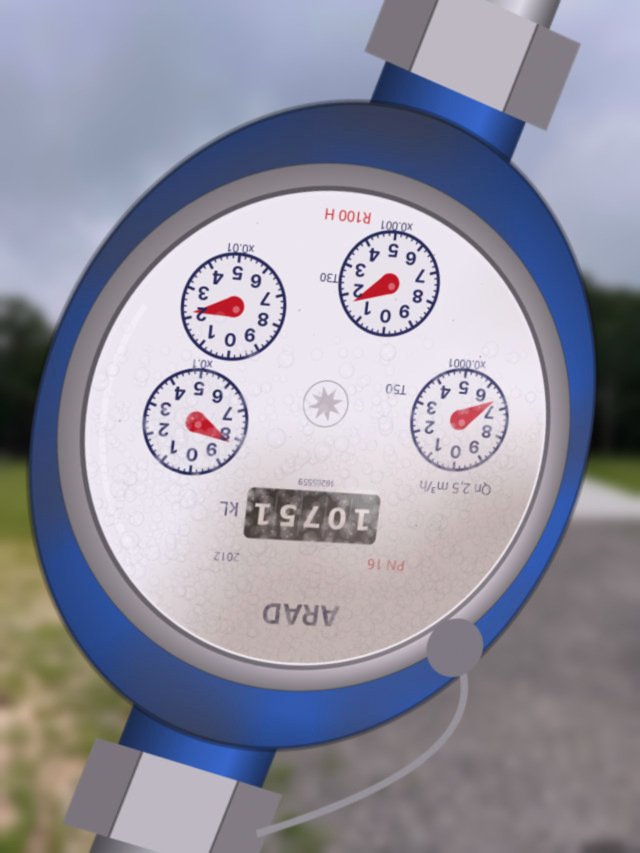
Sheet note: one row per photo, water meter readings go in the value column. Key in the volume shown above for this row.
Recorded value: 10751.8216 kL
